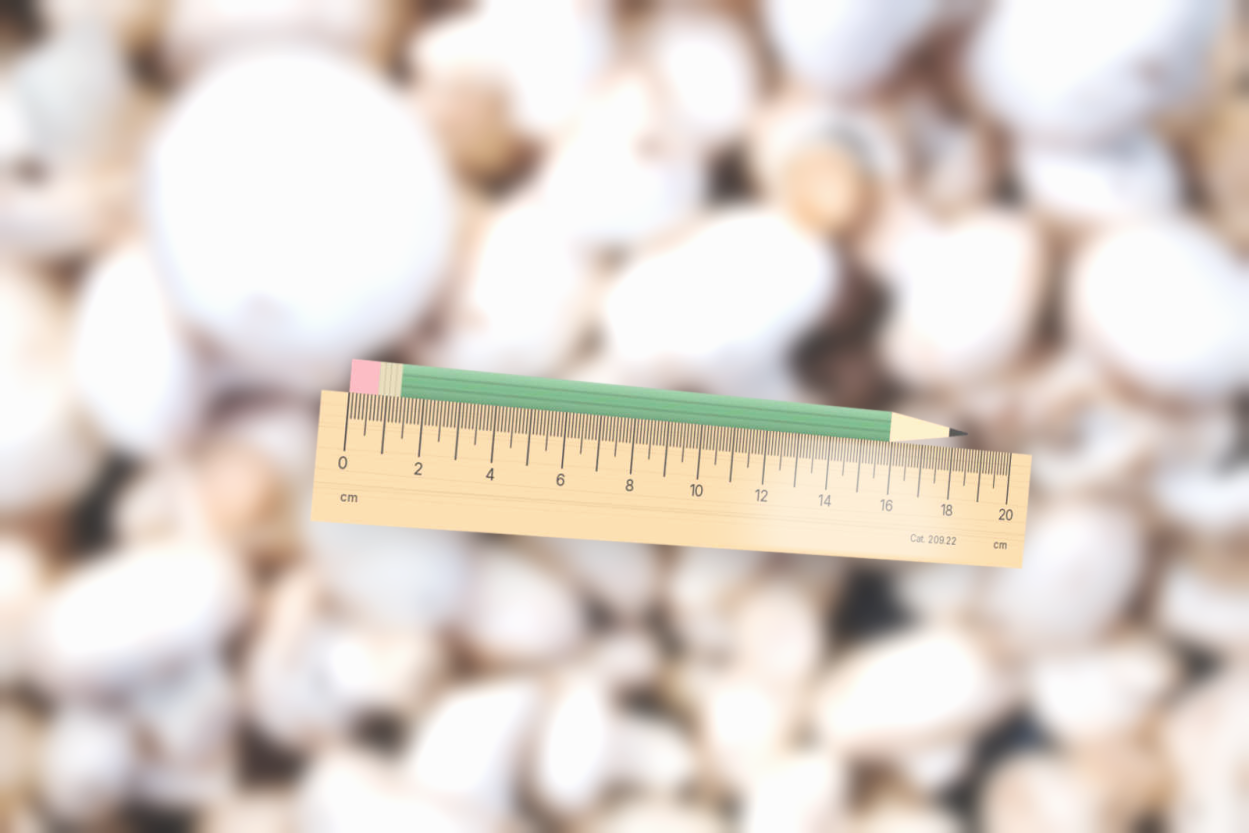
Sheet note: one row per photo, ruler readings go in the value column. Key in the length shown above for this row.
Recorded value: 18.5 cm
